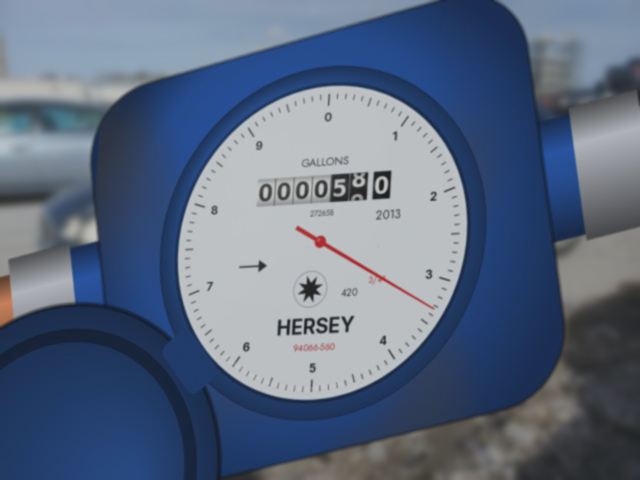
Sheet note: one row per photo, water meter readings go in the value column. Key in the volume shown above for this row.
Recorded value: 583.3 gal
